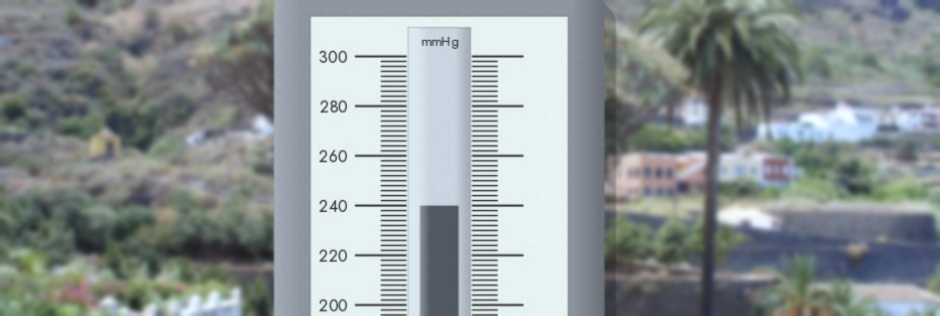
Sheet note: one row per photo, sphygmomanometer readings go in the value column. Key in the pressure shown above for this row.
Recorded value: 240 mmHg
